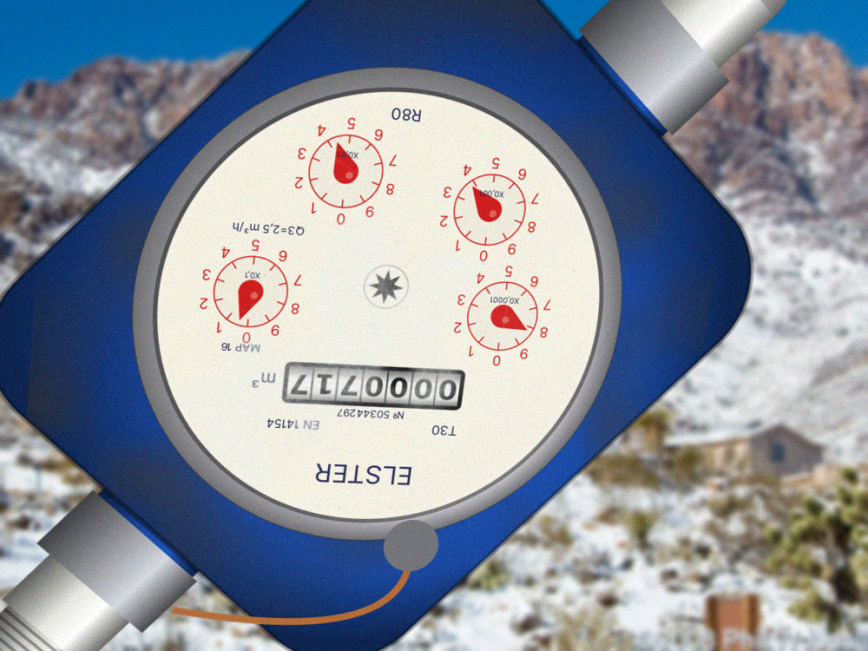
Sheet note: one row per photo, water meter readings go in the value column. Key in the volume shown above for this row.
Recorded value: 717.0438 m³
